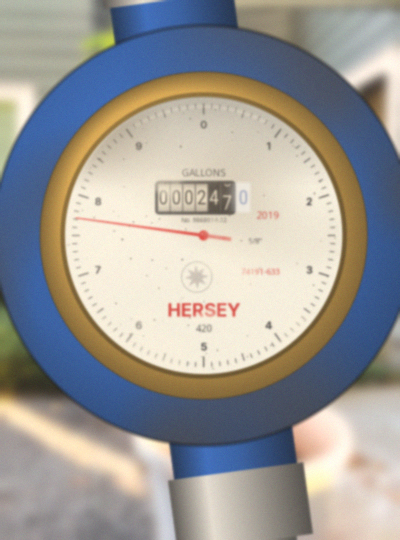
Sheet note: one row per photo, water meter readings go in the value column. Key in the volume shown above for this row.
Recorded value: 2467.7 gal
